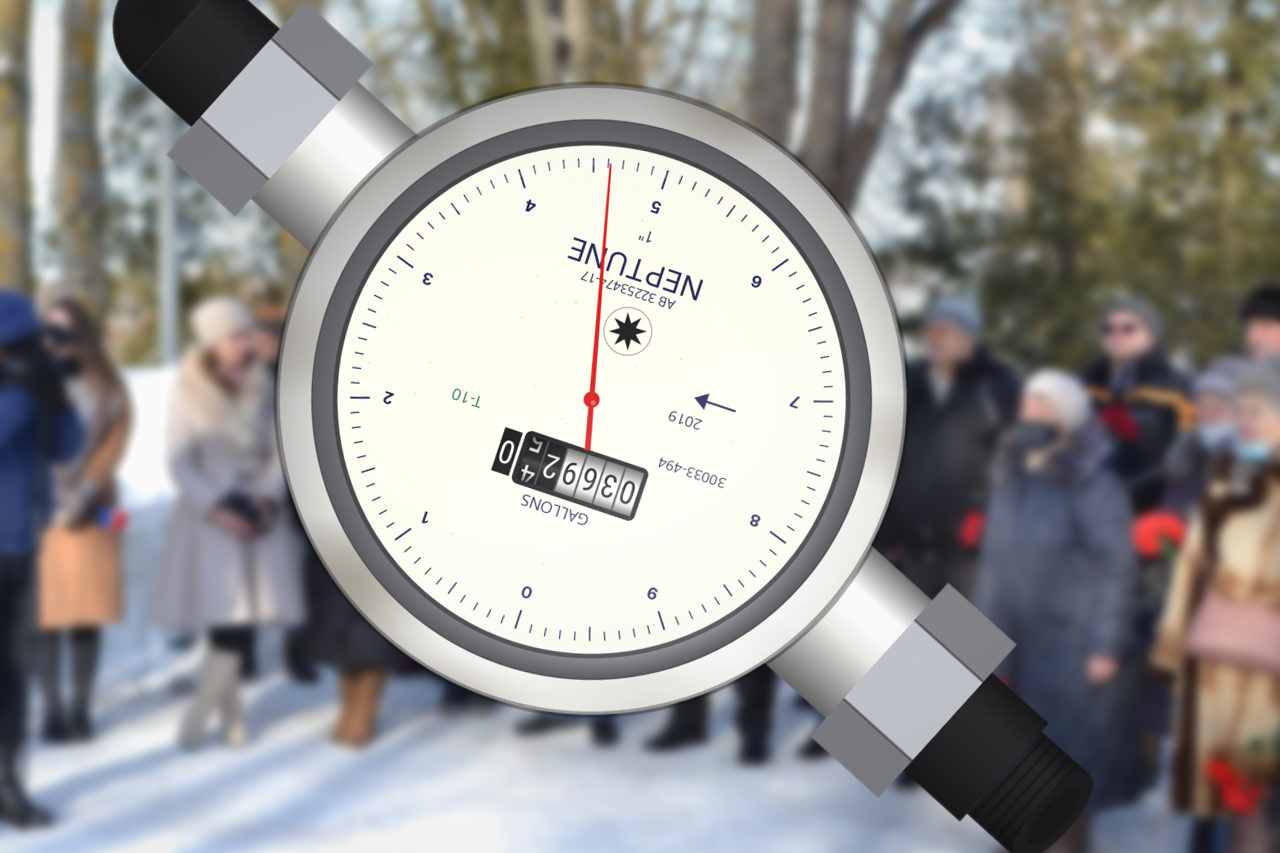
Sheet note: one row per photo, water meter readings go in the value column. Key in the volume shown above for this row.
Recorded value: 369244.6 gal
